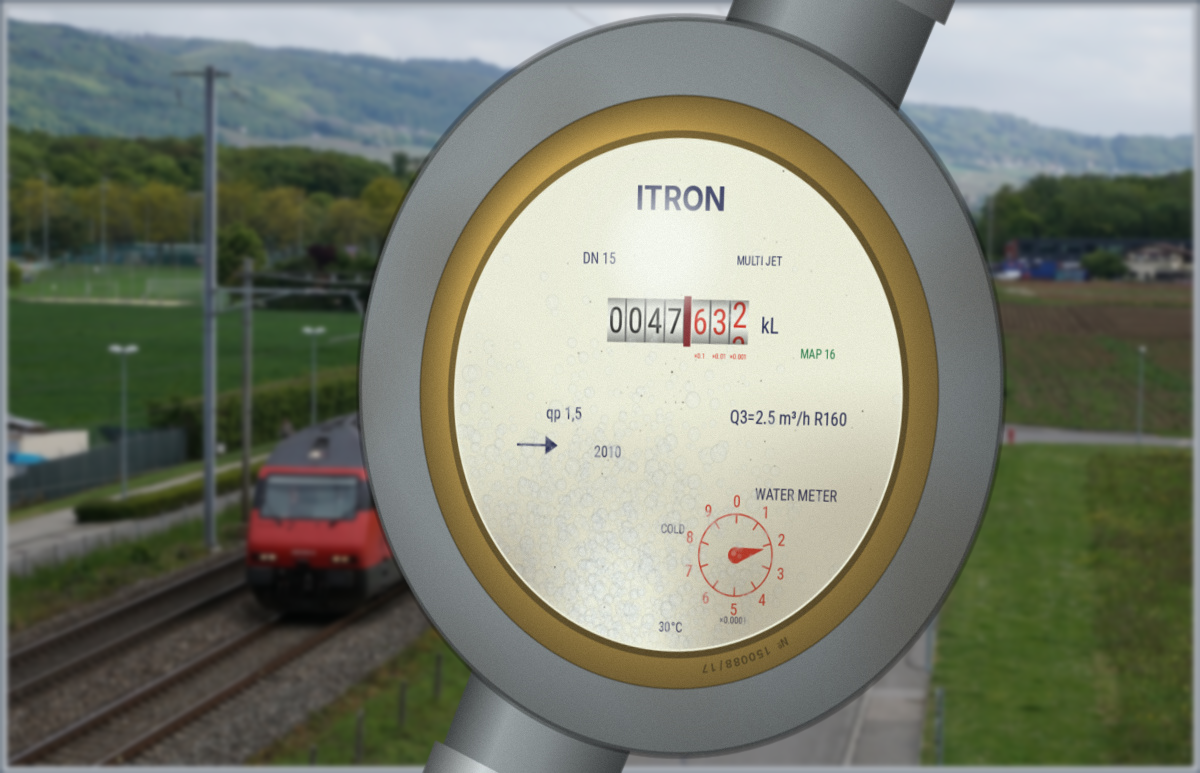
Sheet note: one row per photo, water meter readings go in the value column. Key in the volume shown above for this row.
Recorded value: 47.6322 kL
